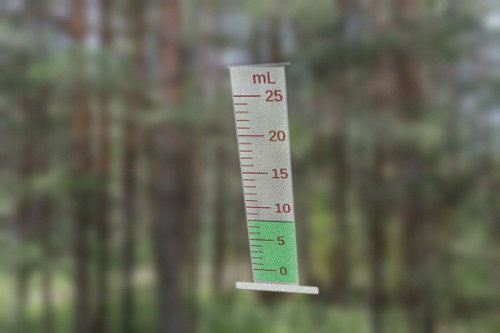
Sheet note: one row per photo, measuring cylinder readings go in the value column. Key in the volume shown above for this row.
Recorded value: 8 mL
